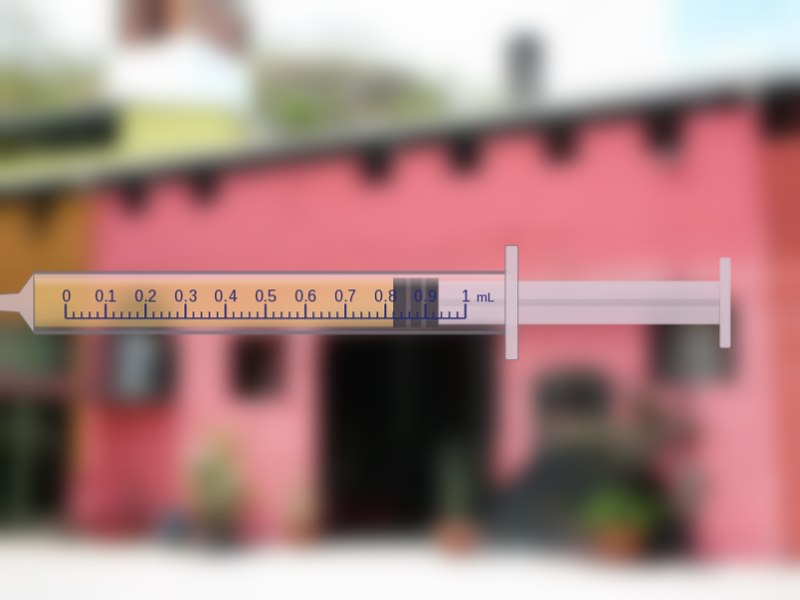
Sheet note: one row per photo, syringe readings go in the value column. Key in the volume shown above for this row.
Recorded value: 0.82 mL
